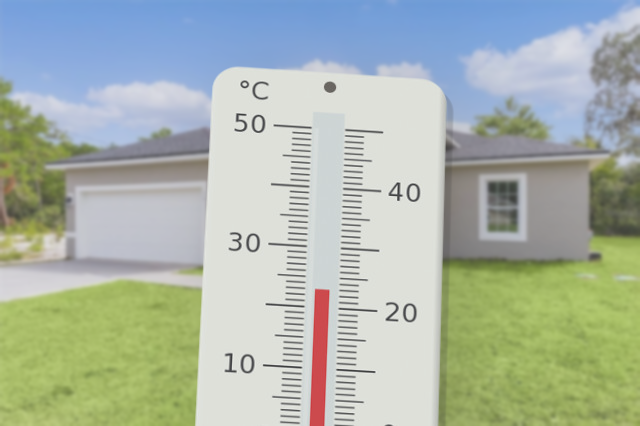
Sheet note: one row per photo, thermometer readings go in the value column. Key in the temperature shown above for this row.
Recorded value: 23 °C
